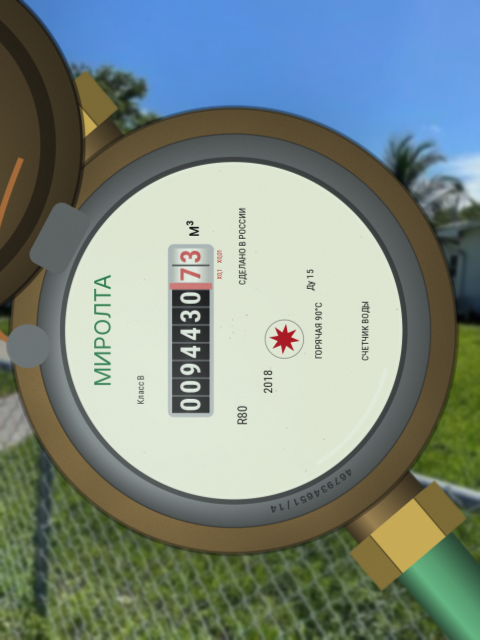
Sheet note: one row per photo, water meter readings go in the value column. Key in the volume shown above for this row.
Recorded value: 94430.73 m³
